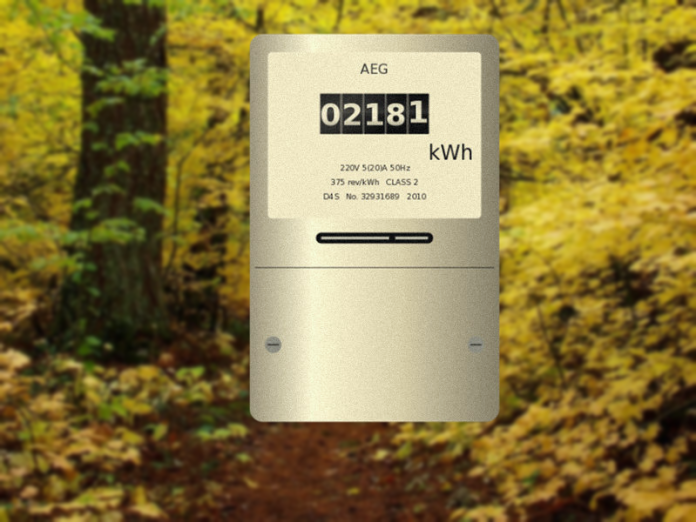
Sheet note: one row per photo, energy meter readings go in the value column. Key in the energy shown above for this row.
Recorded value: 2181 kWh
